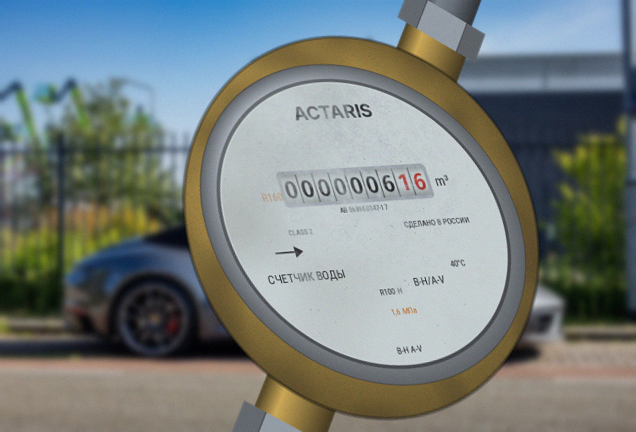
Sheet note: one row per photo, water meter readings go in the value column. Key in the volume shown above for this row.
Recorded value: 6.16 m³
